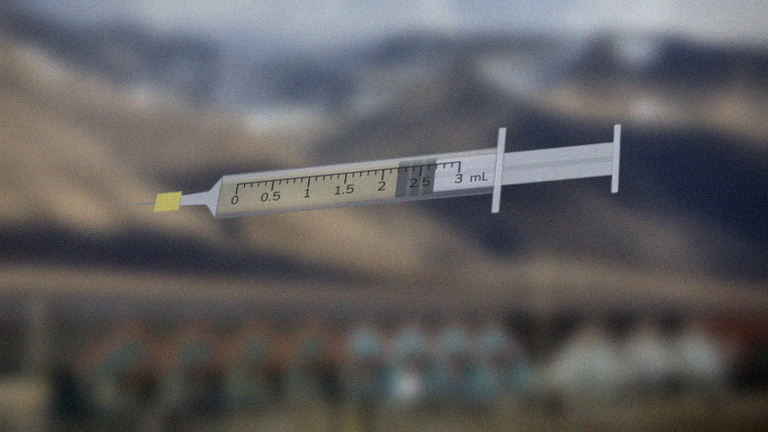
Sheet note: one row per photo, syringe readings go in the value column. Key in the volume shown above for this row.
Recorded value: 2.2 mL
